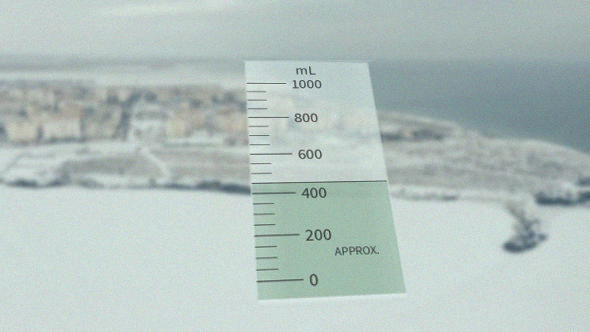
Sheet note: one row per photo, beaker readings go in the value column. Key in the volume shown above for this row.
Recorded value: 450 mL
